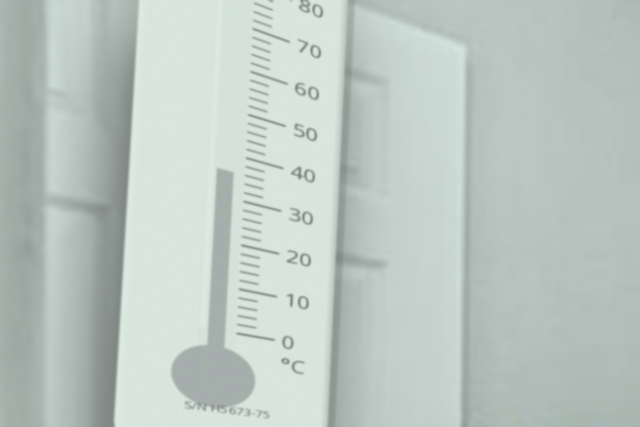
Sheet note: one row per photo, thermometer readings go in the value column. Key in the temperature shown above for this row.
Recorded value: 36 °C
